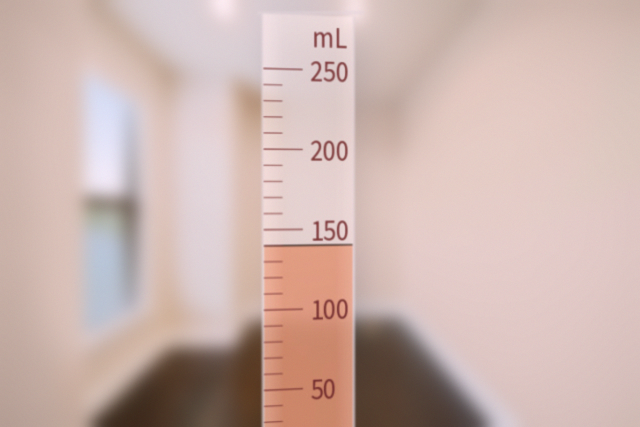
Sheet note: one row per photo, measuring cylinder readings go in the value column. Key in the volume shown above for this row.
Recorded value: 140 mL
